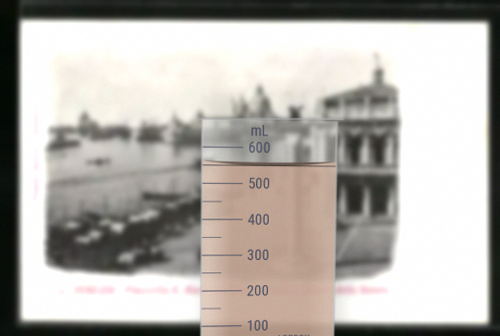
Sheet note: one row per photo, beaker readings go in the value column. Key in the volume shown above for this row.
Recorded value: 550 mL
